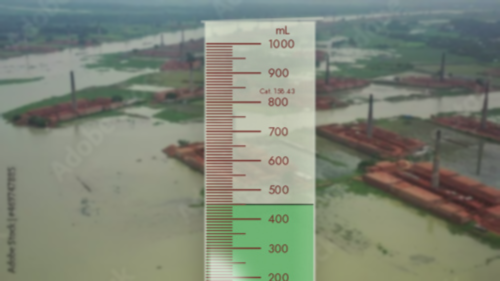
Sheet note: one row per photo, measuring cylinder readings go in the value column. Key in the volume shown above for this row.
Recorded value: 450 mL
